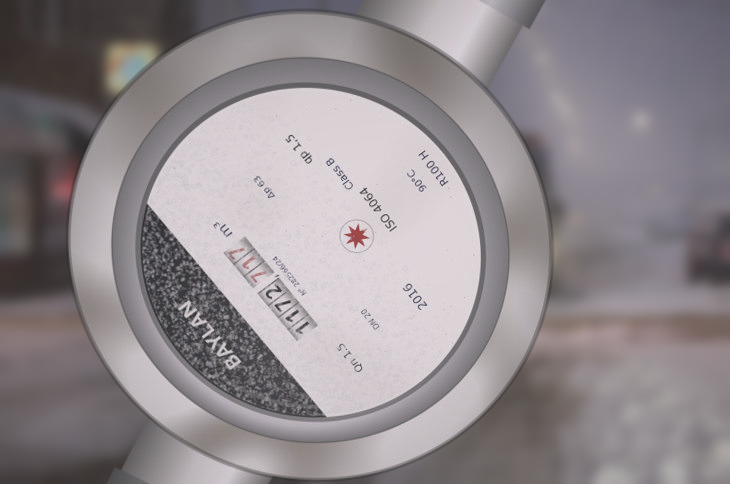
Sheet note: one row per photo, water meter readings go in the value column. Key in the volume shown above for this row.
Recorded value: 1172.717 m³
